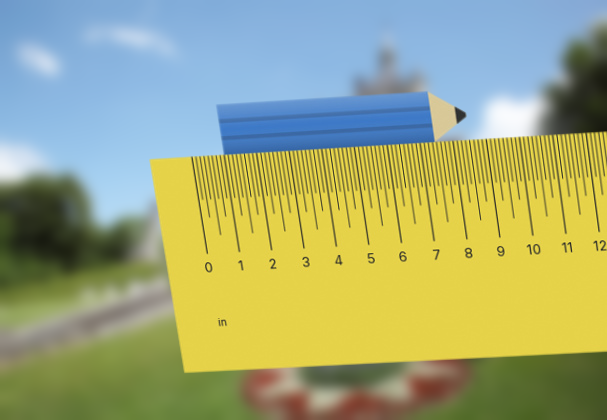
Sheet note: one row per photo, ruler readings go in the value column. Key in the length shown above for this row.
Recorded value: 7.5 in
